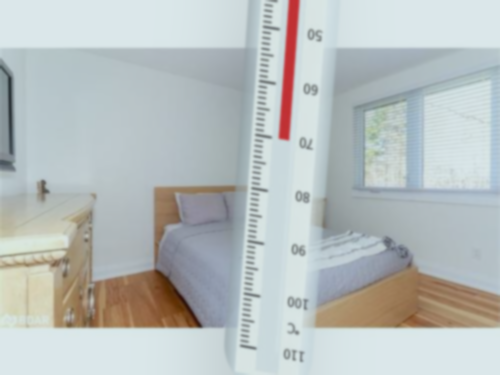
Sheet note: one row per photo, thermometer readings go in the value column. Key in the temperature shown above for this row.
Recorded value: 70 °C
